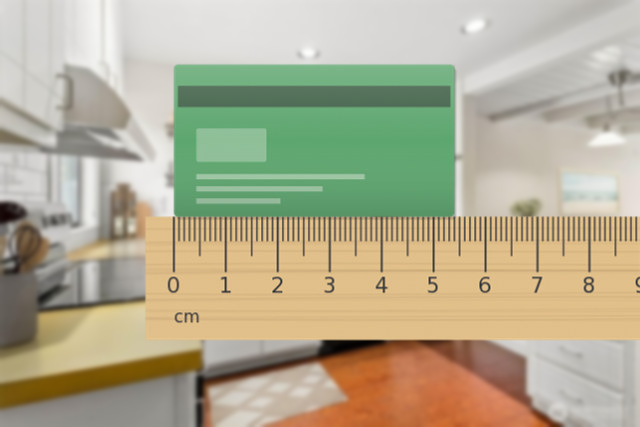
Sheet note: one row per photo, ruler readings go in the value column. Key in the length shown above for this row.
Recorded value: 5.4 cm
